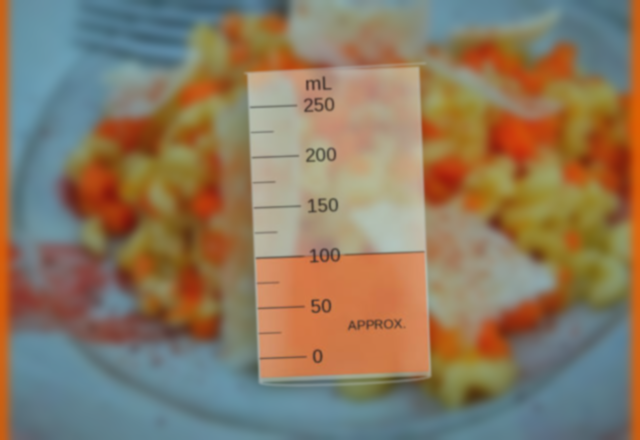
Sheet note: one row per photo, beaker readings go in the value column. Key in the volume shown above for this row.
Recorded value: 100 mL
